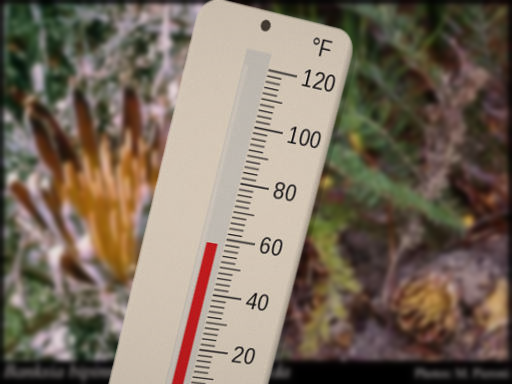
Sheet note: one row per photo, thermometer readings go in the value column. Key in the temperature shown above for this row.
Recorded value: 58 °F
